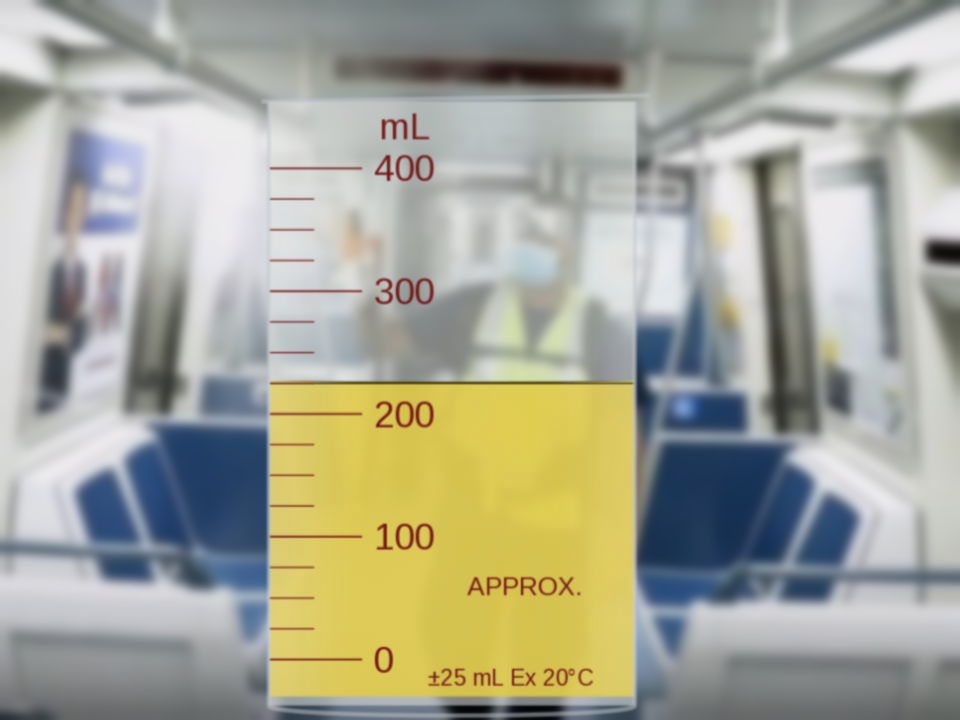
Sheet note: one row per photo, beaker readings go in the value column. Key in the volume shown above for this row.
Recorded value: 225 mL
